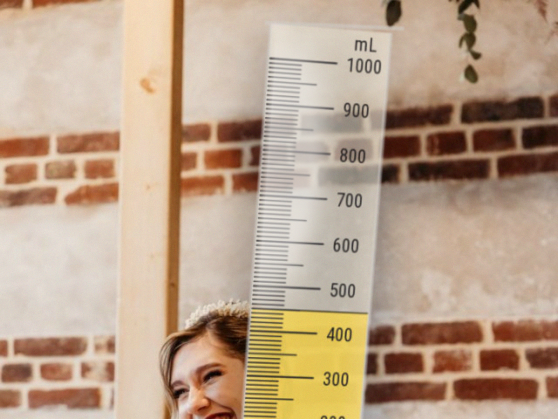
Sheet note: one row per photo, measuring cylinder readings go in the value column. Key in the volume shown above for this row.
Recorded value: 450 mL
